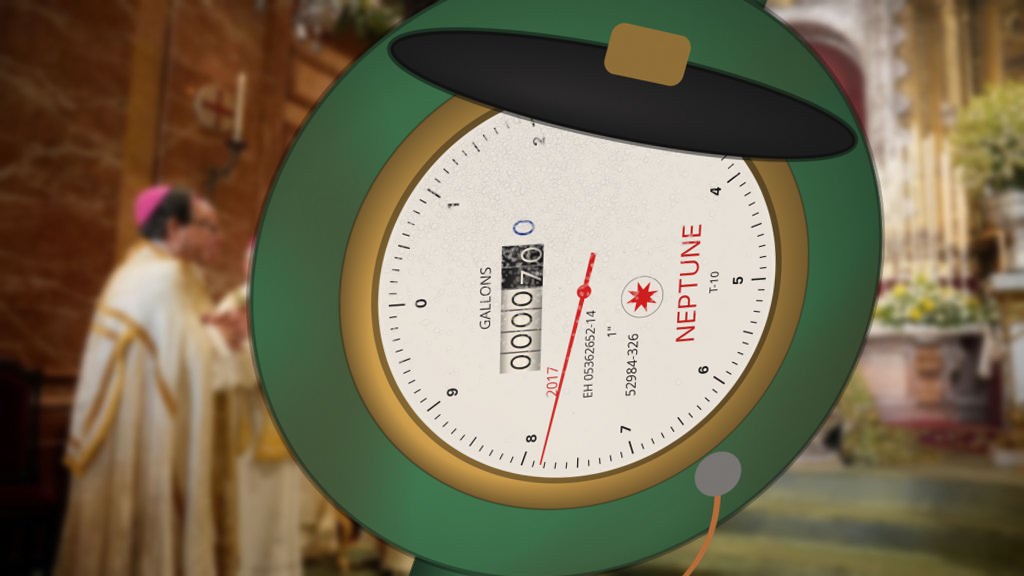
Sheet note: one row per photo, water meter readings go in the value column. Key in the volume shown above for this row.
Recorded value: 697.8 gal
